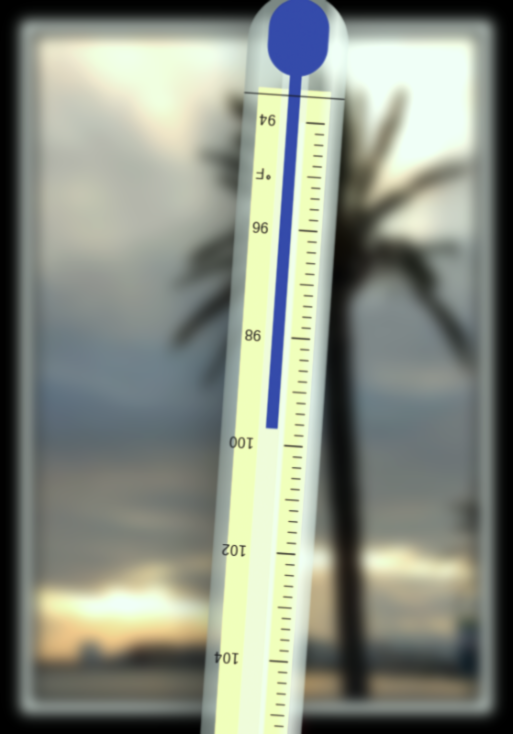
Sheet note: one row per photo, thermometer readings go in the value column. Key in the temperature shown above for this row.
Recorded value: 99.7 °F
